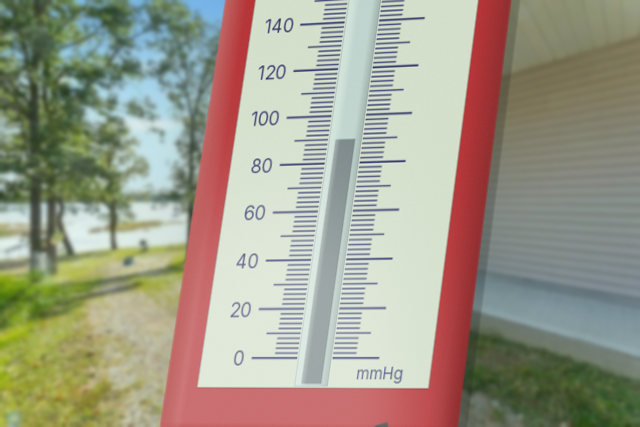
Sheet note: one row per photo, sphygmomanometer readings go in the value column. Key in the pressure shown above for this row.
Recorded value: 90 mmHg
